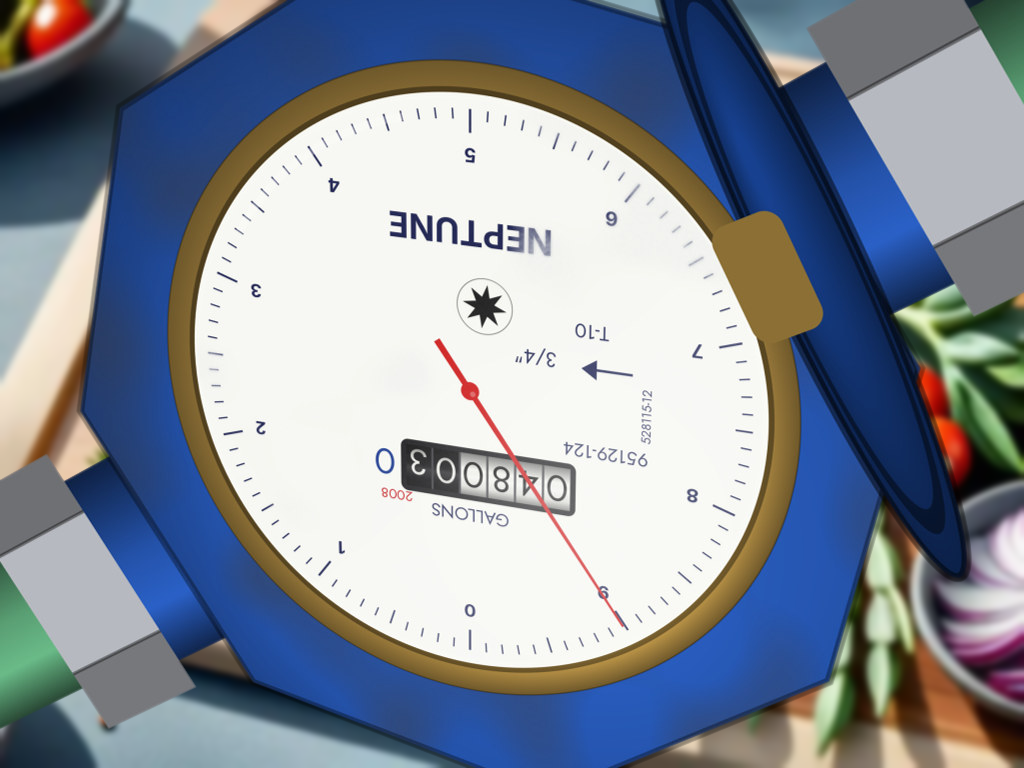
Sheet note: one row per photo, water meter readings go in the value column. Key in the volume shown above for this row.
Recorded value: 480029.0 gal
